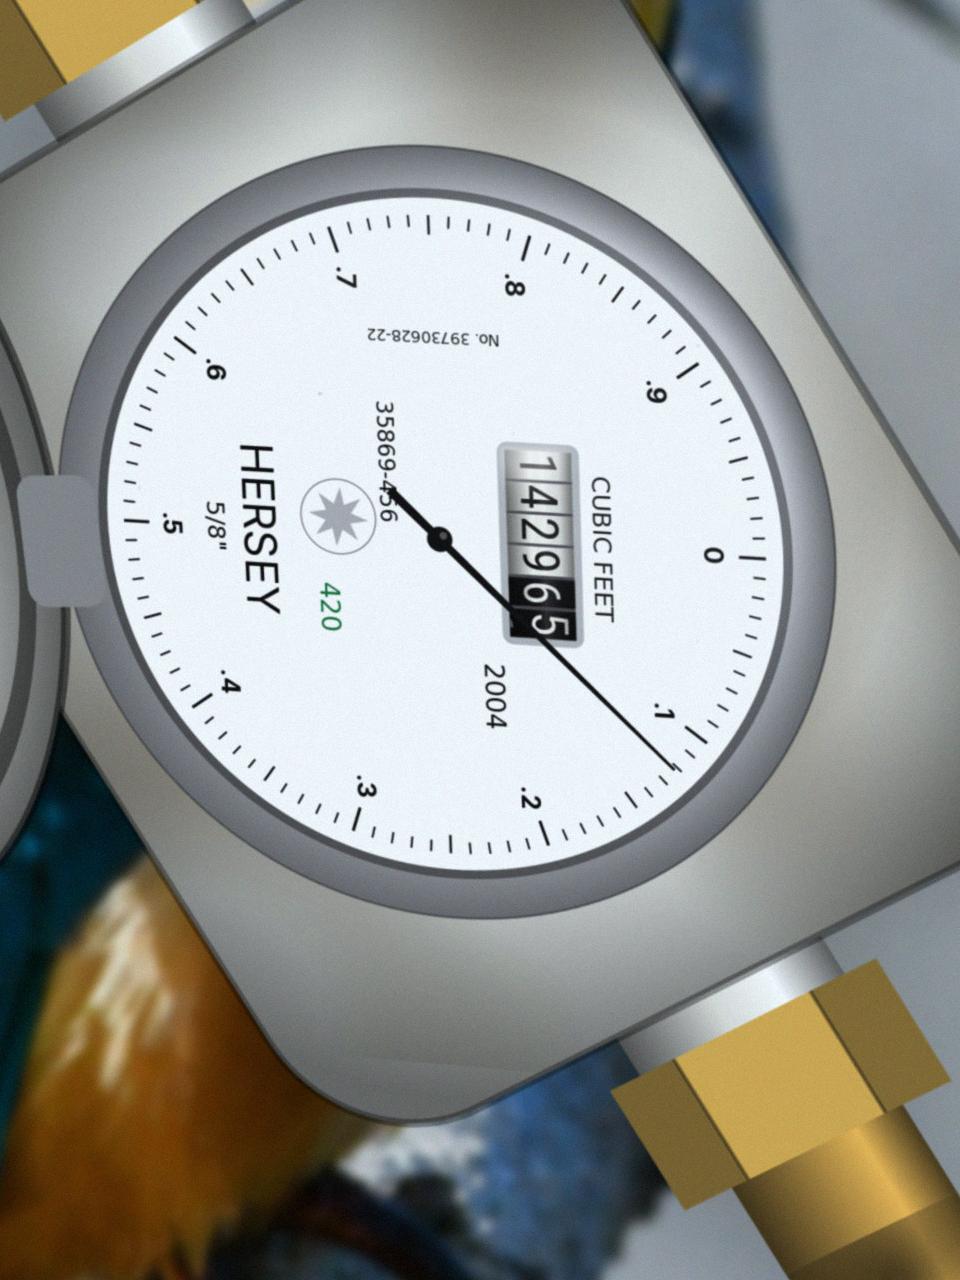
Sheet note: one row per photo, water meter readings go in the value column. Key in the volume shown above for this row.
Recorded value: 142965.12 ft³
